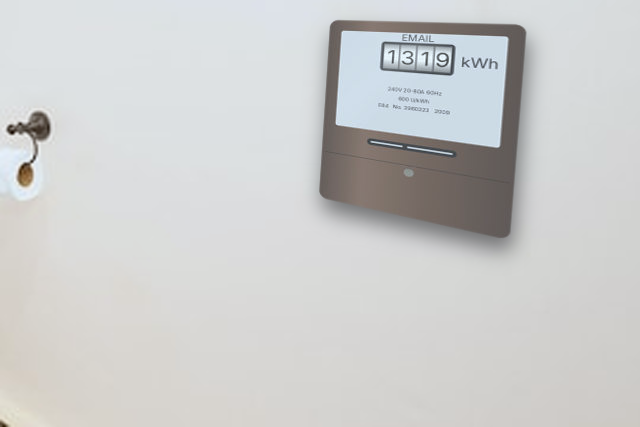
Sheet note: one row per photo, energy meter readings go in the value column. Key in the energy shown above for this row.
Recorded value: 1319 kWh
